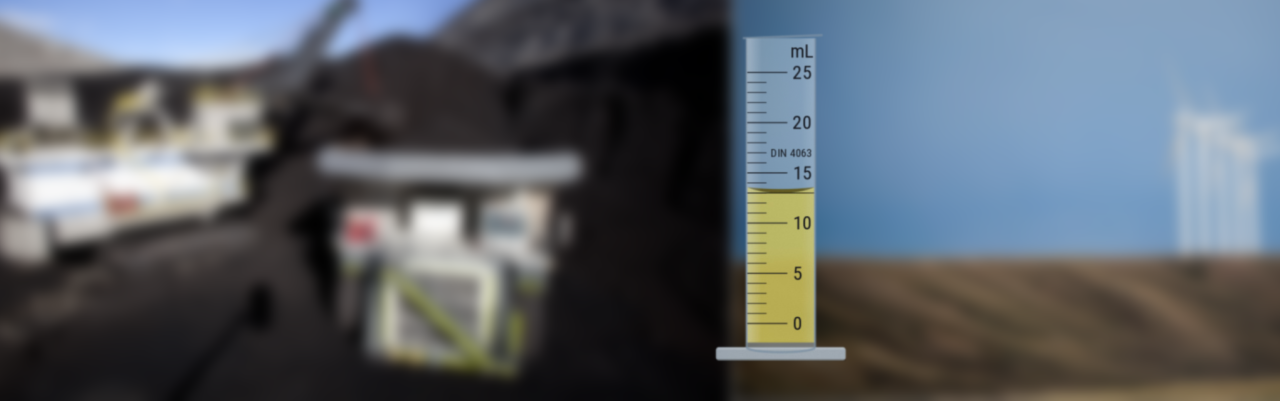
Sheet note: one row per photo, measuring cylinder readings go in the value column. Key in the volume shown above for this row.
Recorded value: 13 mL
